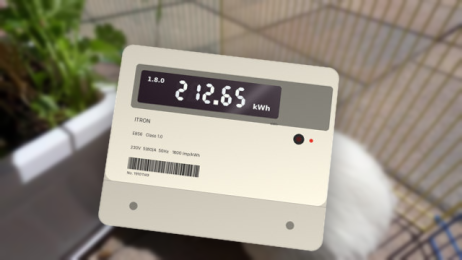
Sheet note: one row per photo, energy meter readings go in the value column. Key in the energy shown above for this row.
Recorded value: 212.65 kWh
